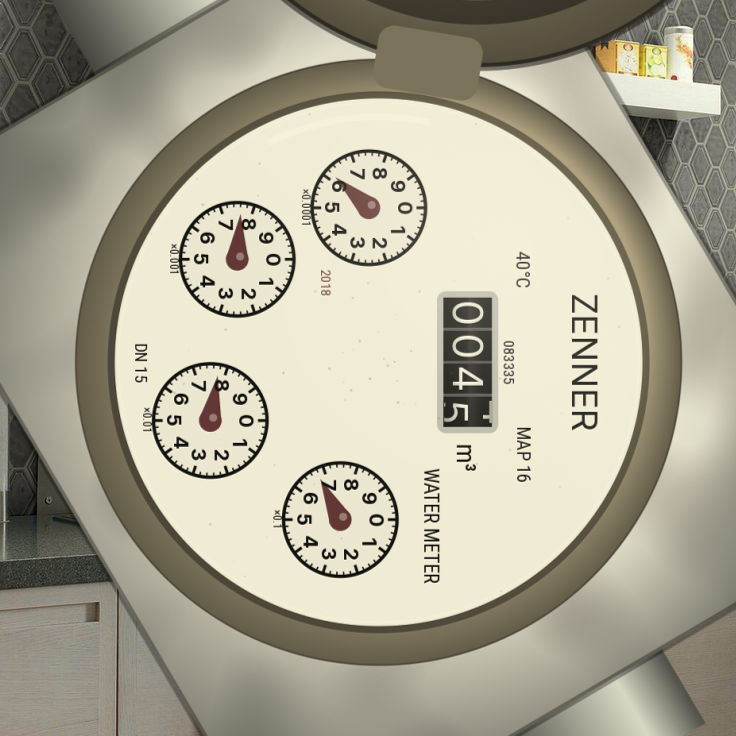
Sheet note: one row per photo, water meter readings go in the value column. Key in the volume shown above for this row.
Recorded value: 44.6776 m³
